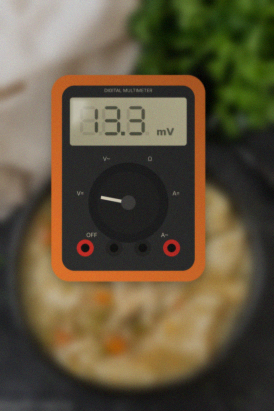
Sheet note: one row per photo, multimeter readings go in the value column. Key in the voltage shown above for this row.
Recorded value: 13.3 mV
